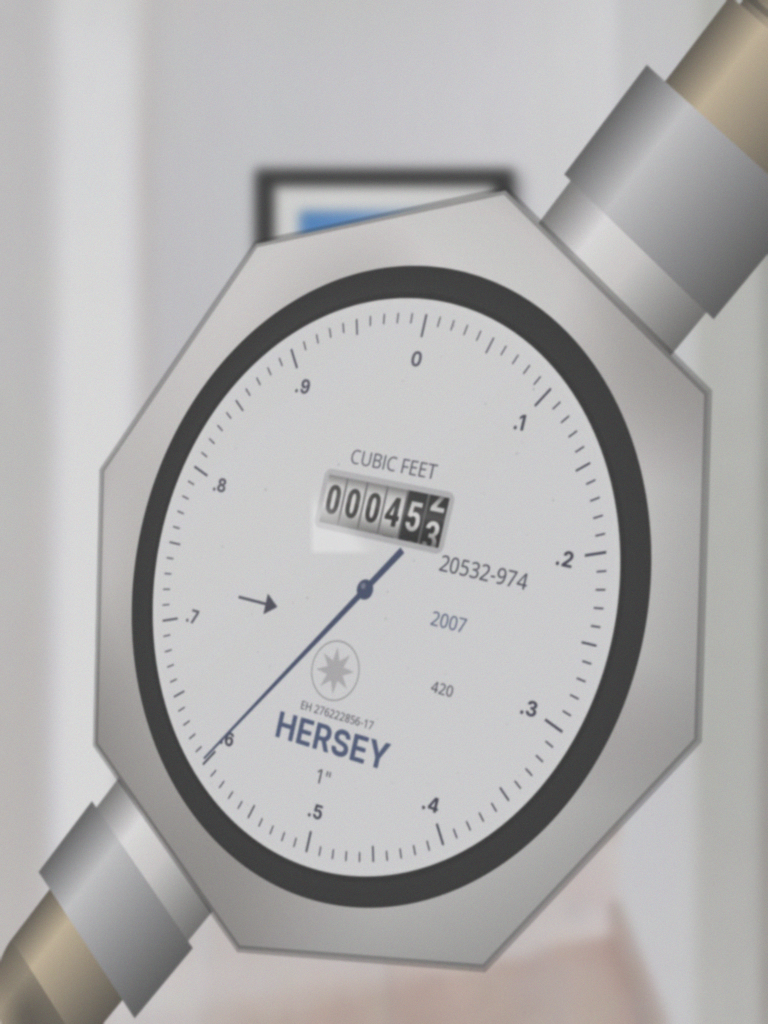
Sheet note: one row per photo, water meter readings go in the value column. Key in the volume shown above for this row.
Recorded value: 452.60 ft³
